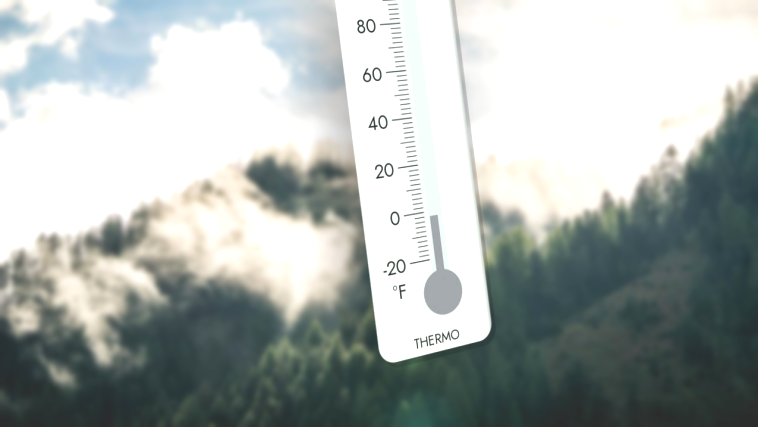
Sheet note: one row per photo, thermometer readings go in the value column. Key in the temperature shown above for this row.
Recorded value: -2 °F
